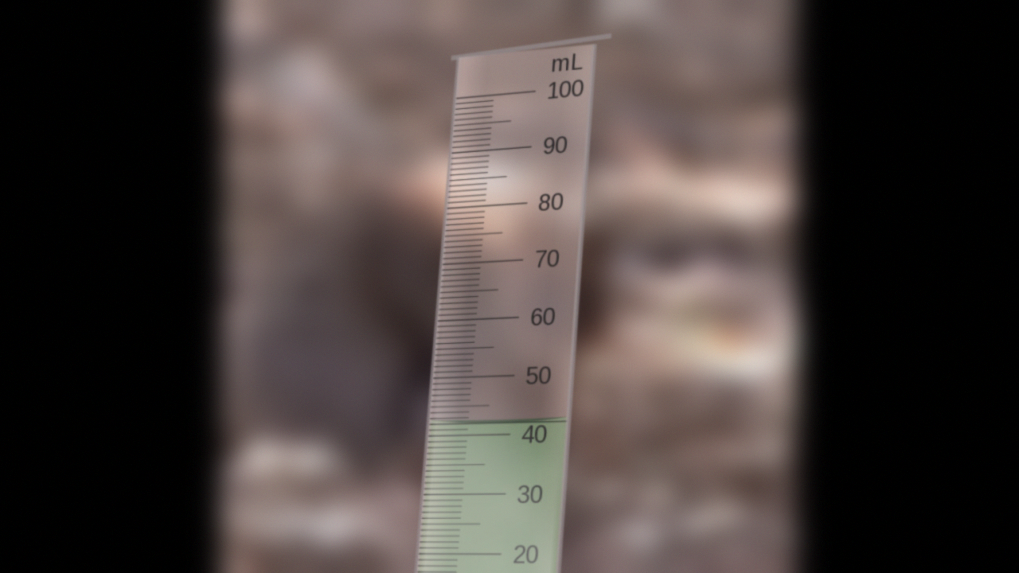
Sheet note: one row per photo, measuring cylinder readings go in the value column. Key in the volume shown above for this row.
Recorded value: 42 mL
